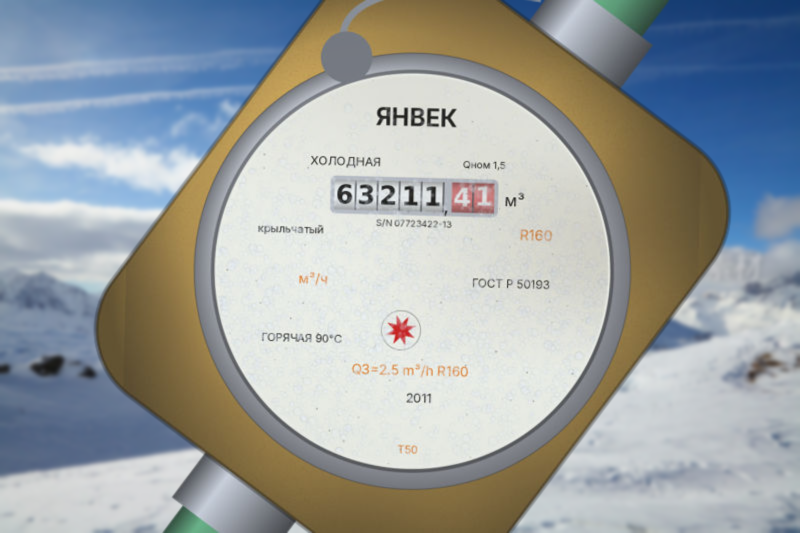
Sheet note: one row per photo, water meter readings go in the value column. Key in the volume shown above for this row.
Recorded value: 63211.41 m³
